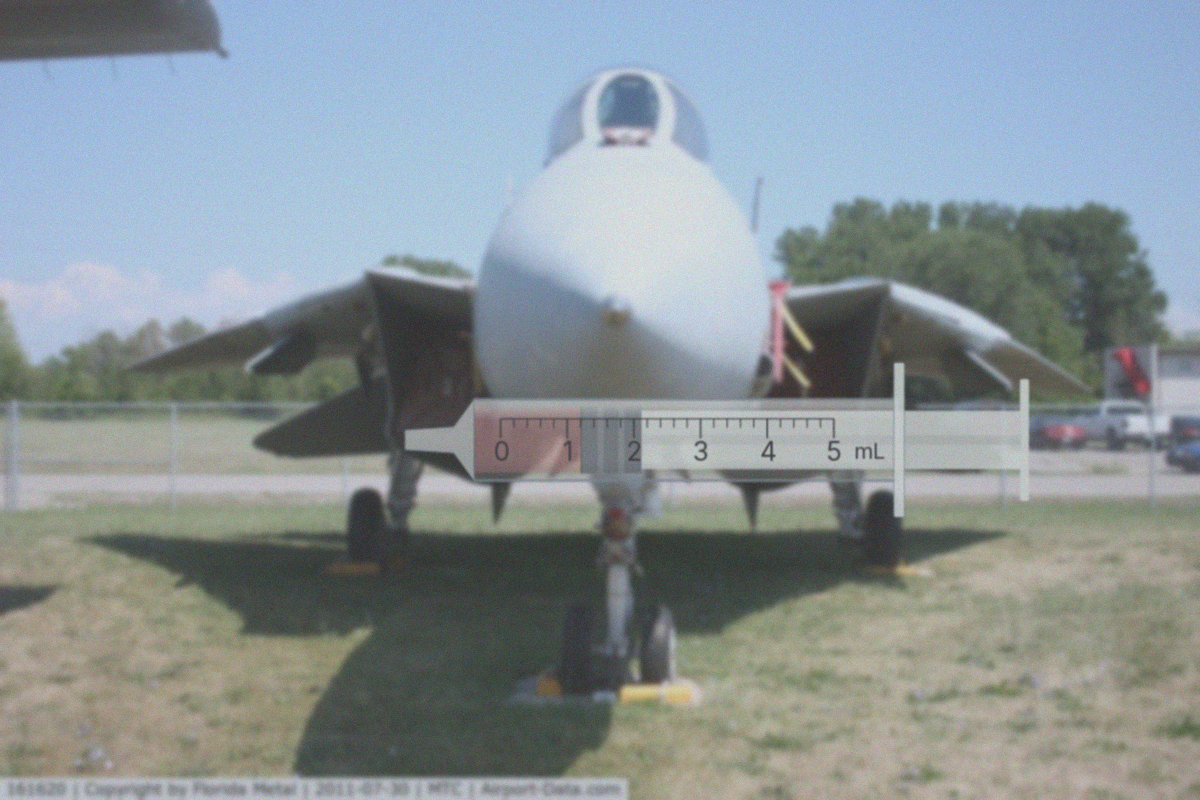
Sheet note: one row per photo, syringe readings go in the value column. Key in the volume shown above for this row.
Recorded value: 1.2 mL
